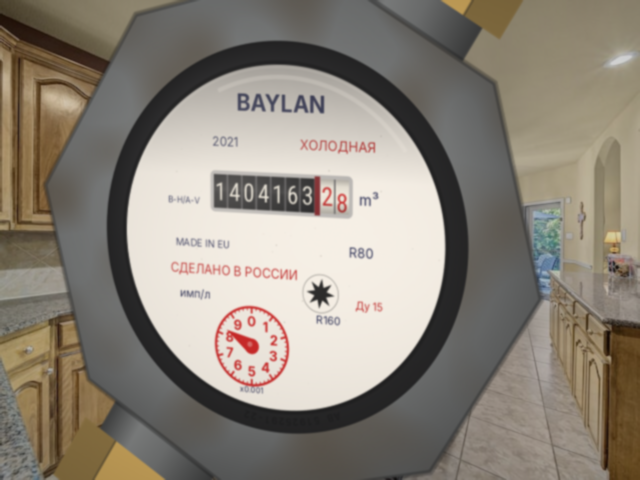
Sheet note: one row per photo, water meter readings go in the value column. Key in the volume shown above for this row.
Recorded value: 1404163.278 m³
